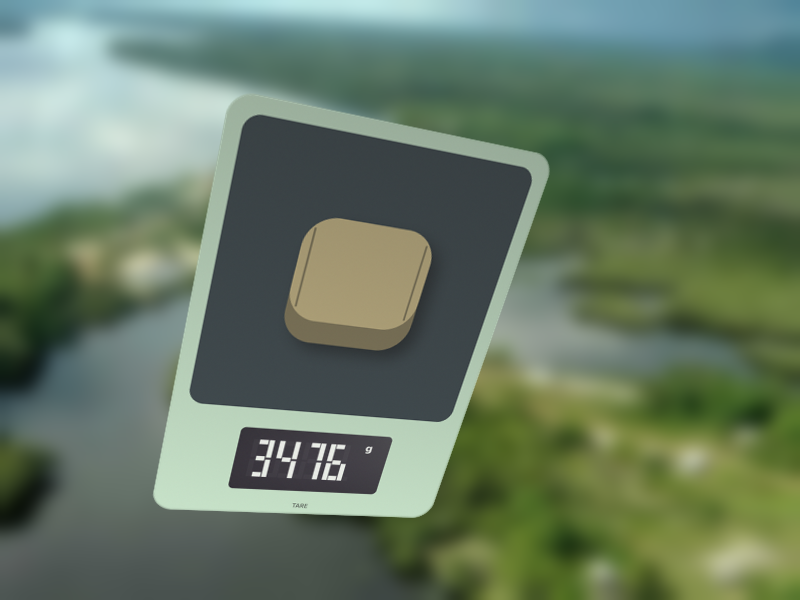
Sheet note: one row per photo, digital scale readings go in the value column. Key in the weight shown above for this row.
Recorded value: 3476 g
